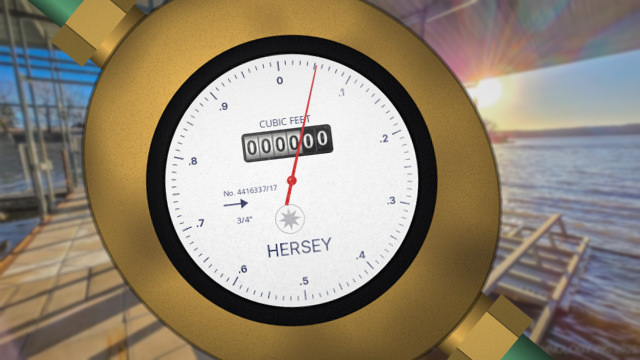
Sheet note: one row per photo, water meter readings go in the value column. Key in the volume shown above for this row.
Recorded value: 0.05 ft³
